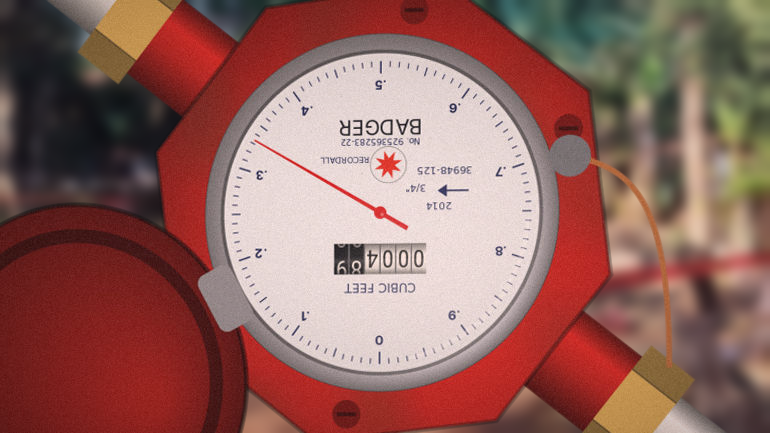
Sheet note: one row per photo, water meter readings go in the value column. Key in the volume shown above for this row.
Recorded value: 489.33 ft³
